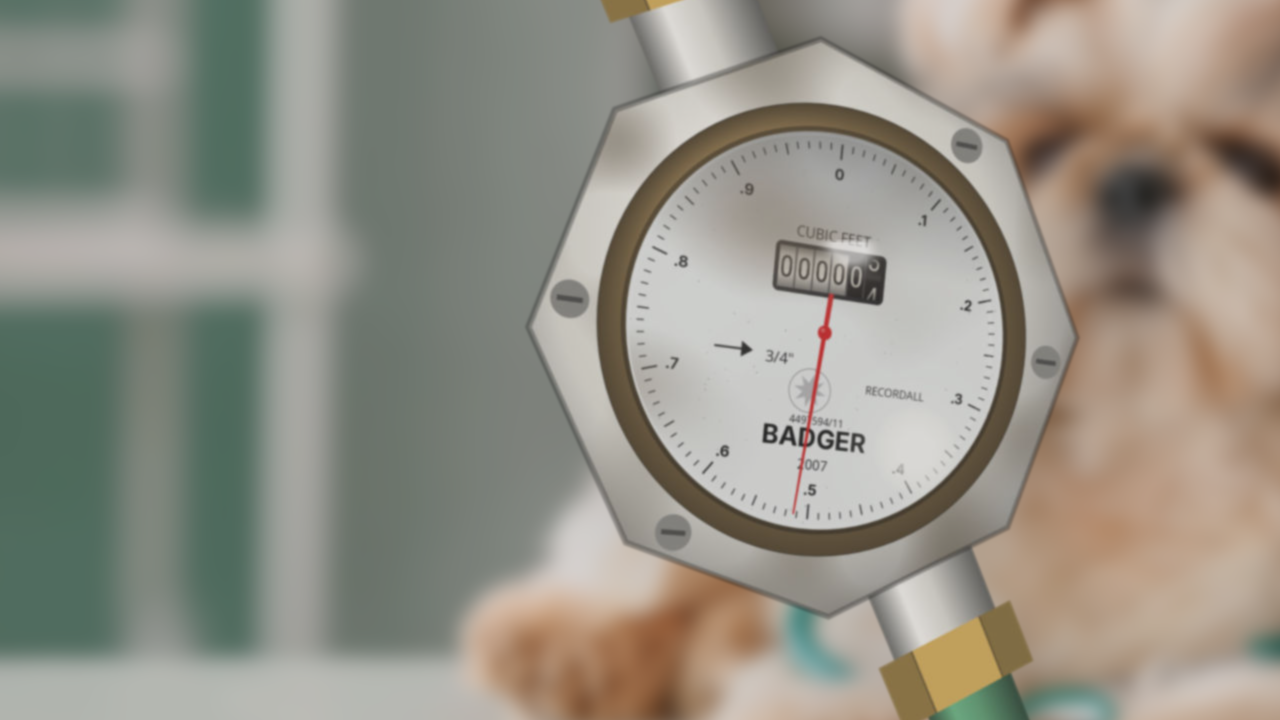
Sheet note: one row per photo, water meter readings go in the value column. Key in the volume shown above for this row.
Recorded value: 3.51 ft³
